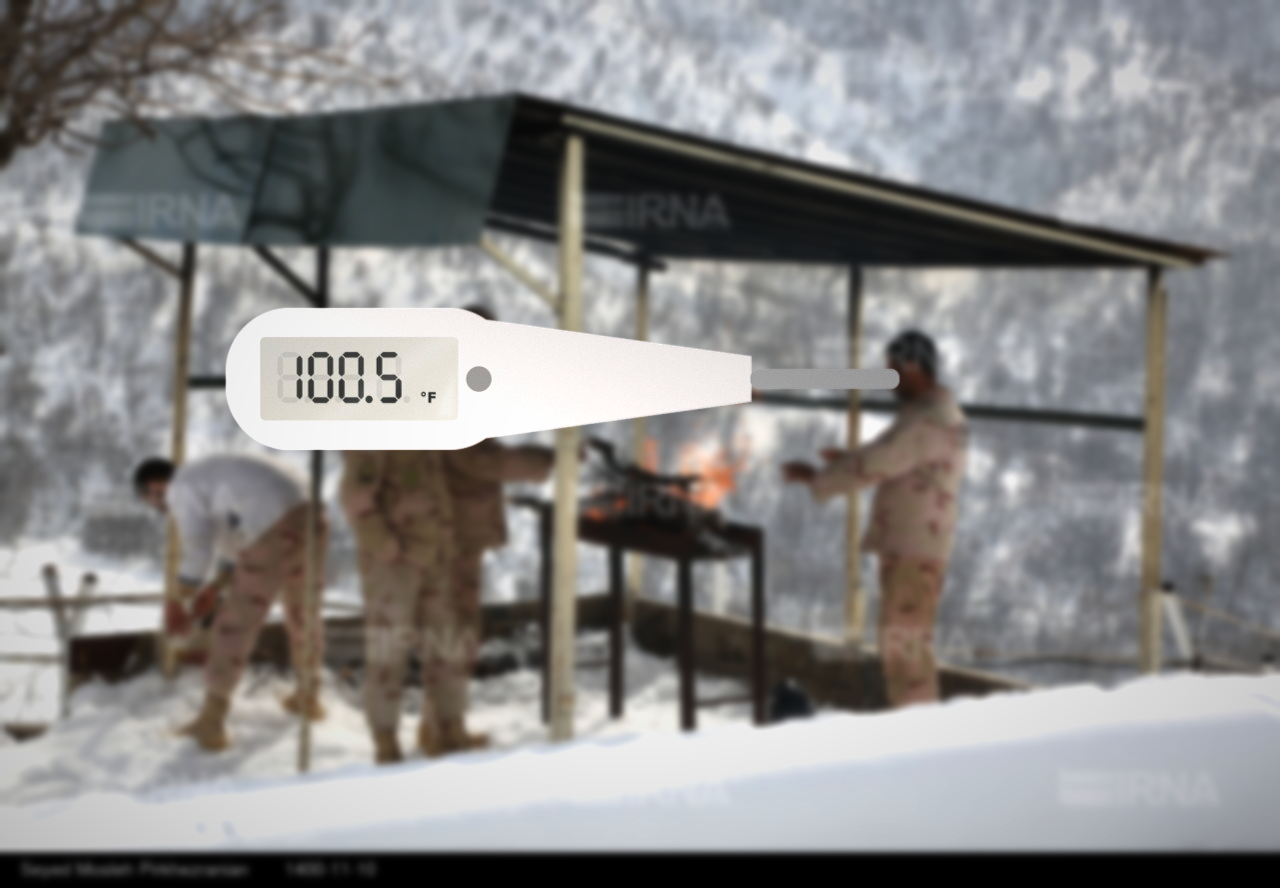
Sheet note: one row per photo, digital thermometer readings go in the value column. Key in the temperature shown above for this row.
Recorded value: 100.5 °F
